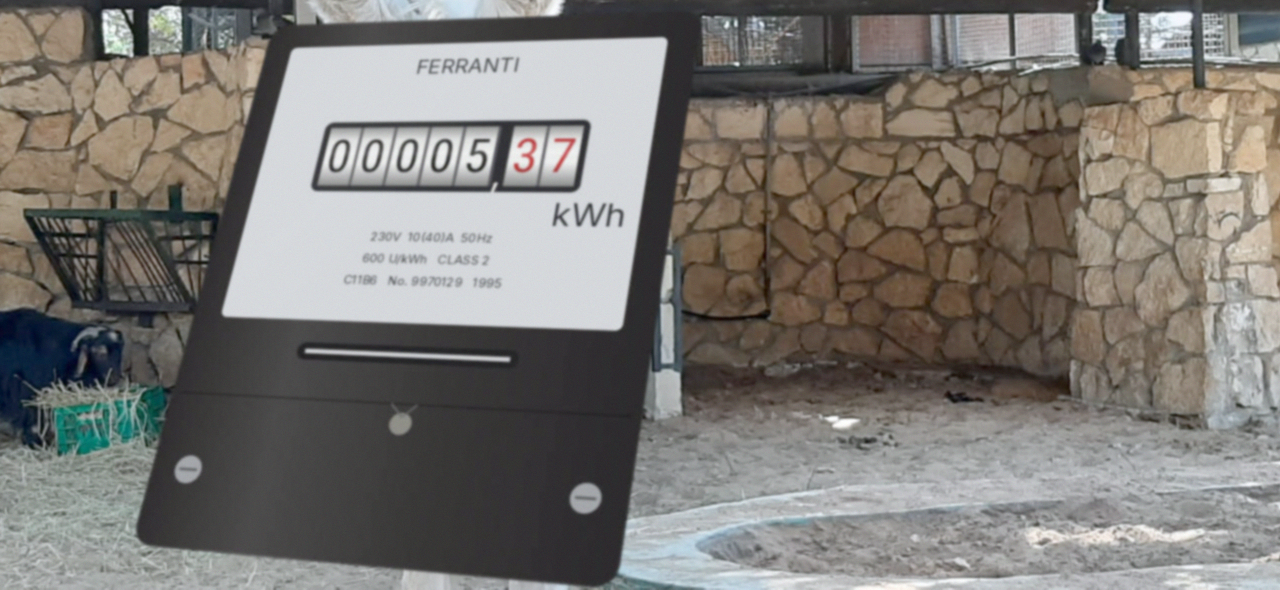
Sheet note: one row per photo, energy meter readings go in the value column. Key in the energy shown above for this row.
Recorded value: 5.37 kWh
